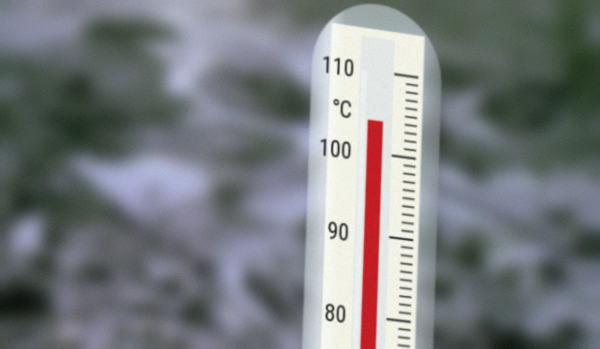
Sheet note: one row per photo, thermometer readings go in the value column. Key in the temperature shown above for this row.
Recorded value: 104 °C
